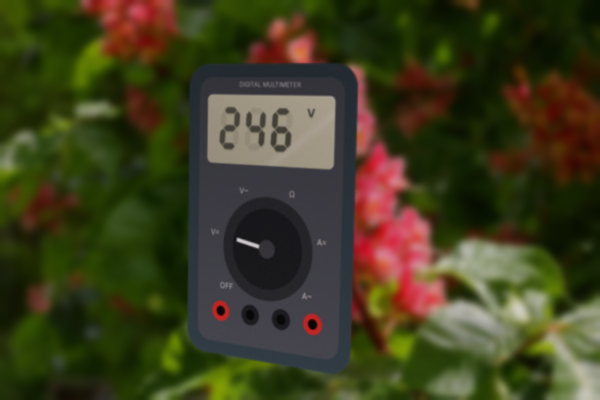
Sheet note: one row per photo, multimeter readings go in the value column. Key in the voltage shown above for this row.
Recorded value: 246 V
